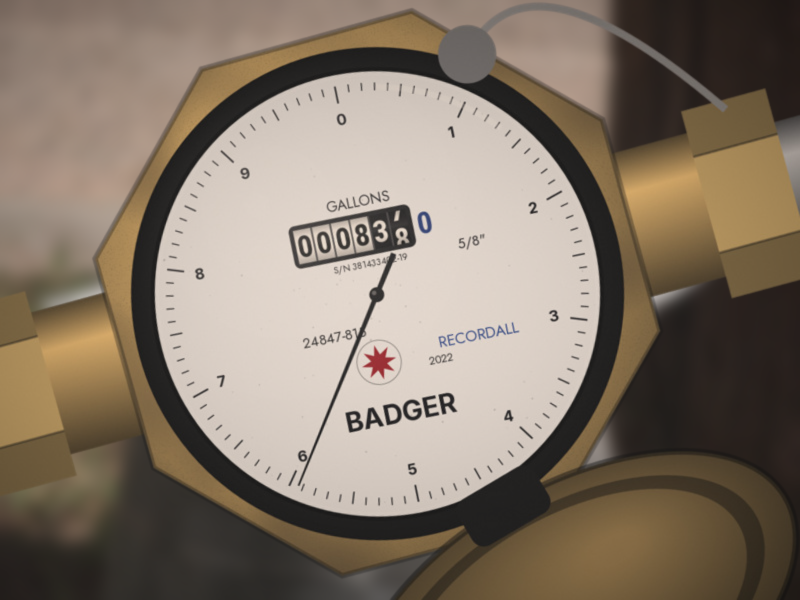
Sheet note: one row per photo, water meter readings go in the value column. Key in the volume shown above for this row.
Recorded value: 8375.9 gal
